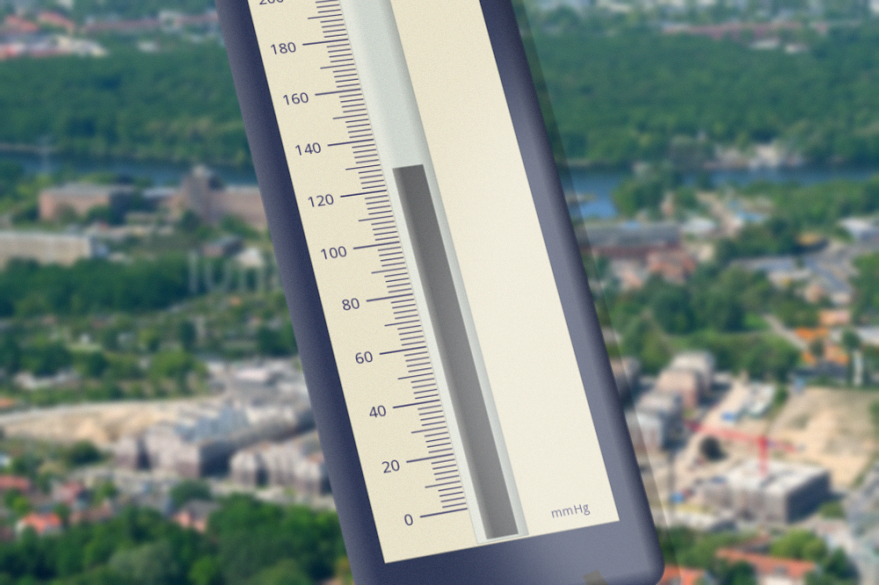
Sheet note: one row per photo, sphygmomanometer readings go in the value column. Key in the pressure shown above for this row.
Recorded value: 128 mmHg
